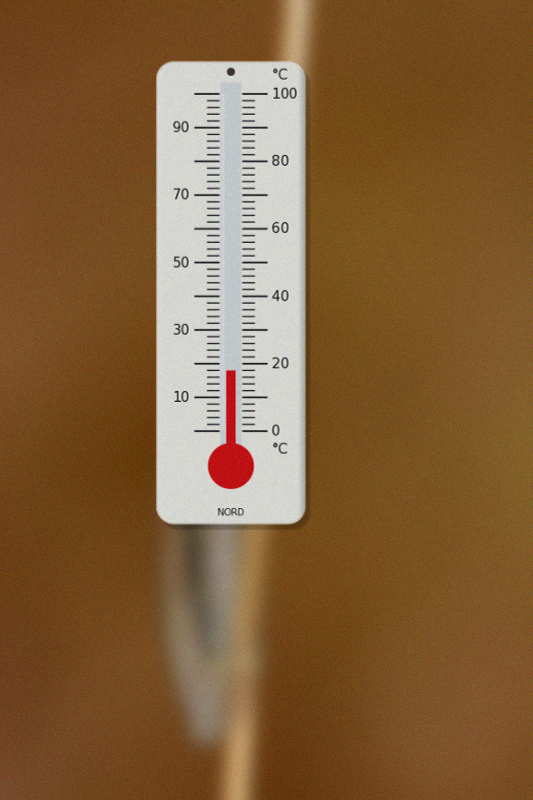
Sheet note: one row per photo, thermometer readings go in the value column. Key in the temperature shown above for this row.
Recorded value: 18 °C
